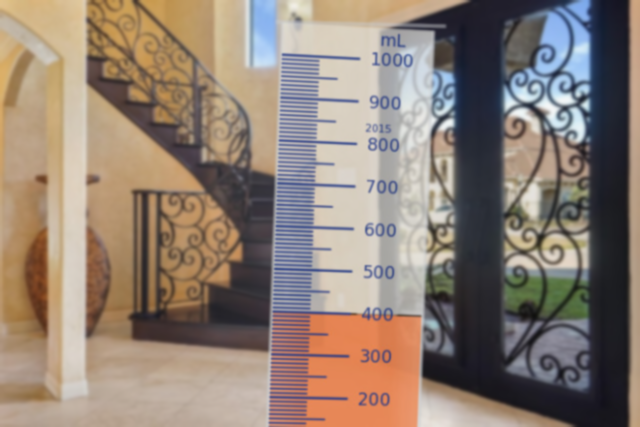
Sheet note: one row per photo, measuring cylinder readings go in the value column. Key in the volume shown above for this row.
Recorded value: 400 mL
